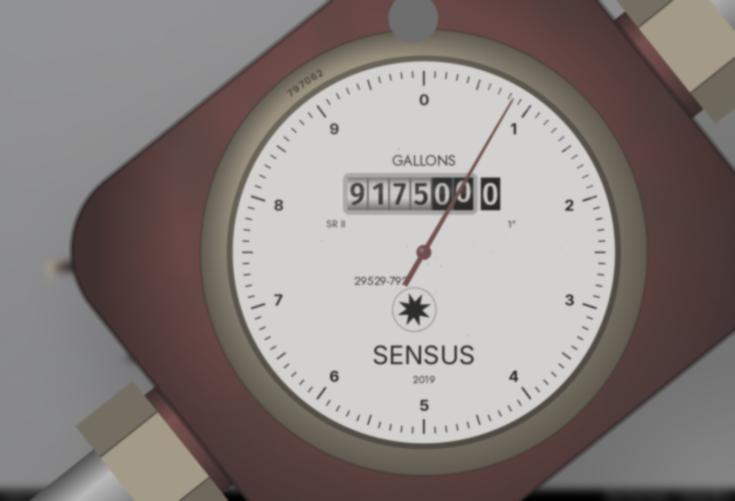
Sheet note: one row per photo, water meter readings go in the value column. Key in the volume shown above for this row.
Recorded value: 9175000.8 gal
